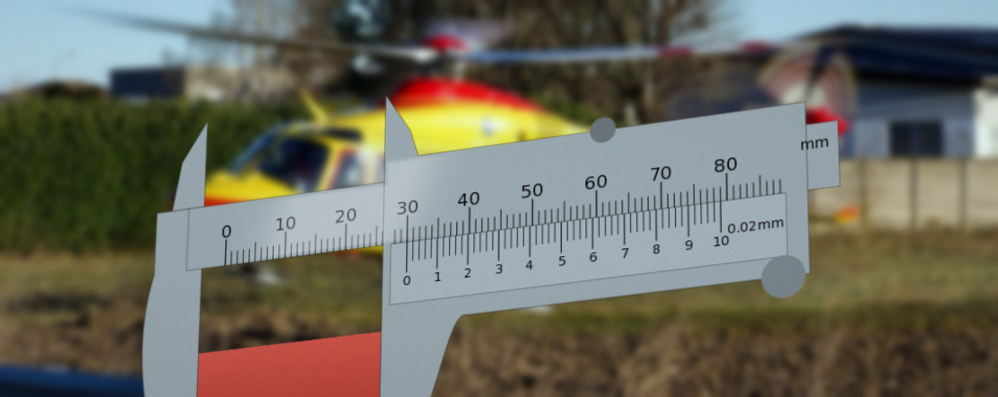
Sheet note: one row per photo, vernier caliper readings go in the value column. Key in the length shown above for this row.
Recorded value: 30.0 mm
